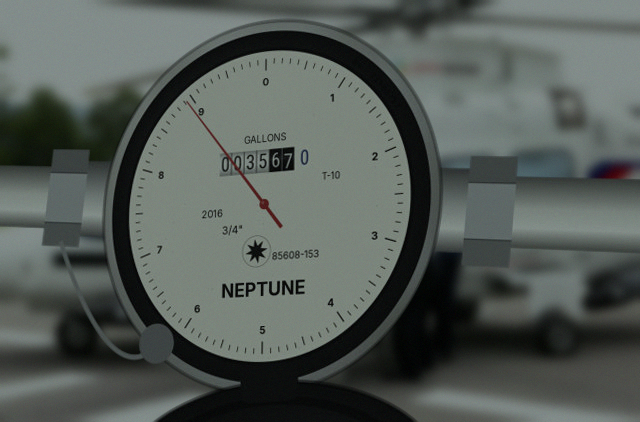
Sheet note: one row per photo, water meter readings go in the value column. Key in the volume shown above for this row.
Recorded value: 35668.9 gal
